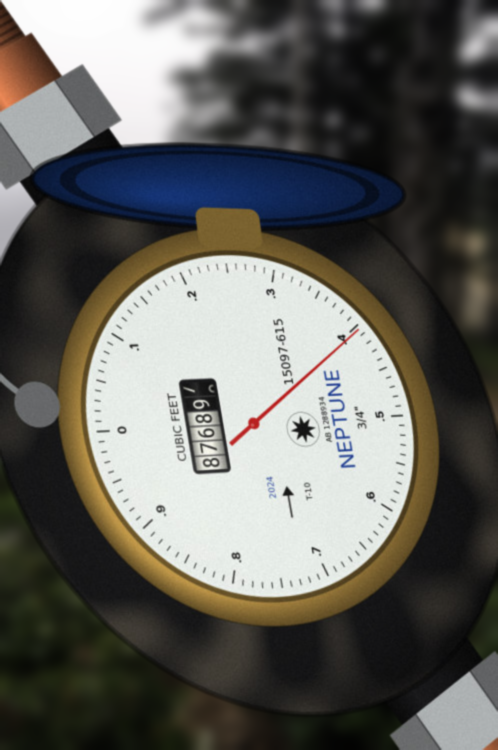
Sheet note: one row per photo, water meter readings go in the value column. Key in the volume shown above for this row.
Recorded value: 876897.40 ft³
